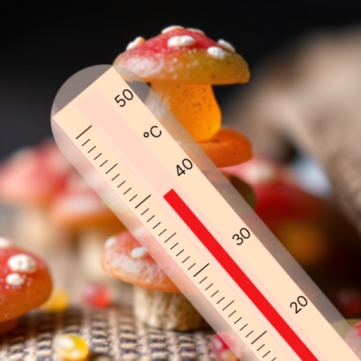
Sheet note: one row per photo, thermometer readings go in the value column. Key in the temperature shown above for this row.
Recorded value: 39 °C
